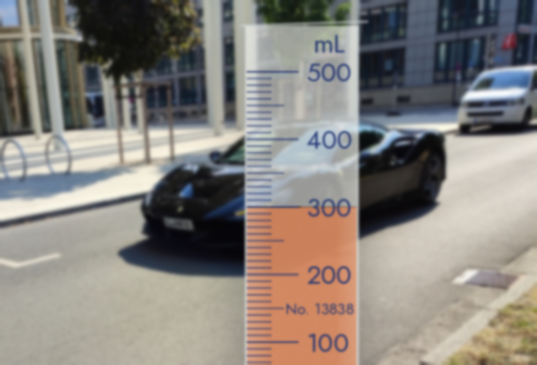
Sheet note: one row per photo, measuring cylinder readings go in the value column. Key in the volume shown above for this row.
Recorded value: 300 mL
